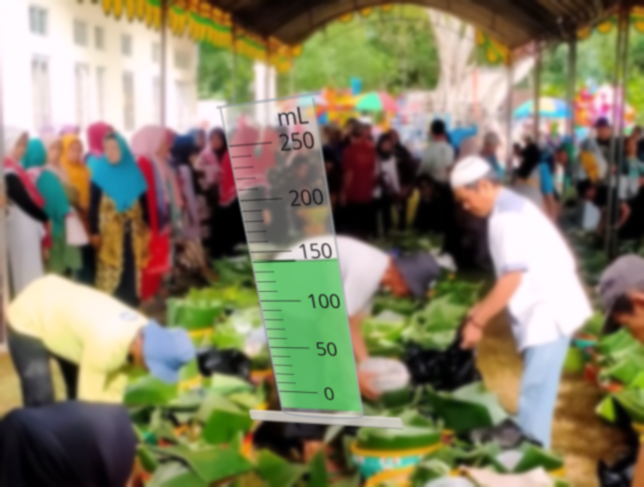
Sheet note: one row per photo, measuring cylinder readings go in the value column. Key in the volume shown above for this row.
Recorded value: 140 mL
